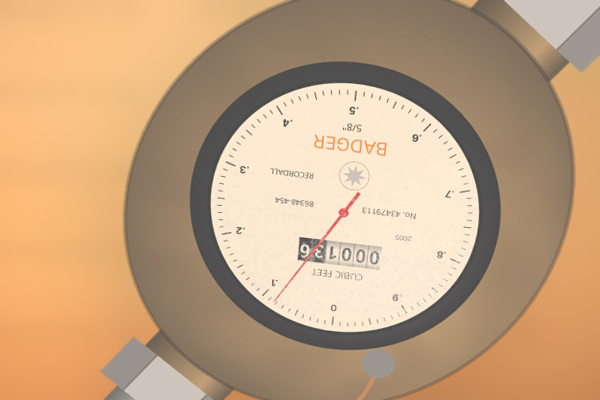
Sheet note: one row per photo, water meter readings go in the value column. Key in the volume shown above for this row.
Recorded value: 136.08 ft³
